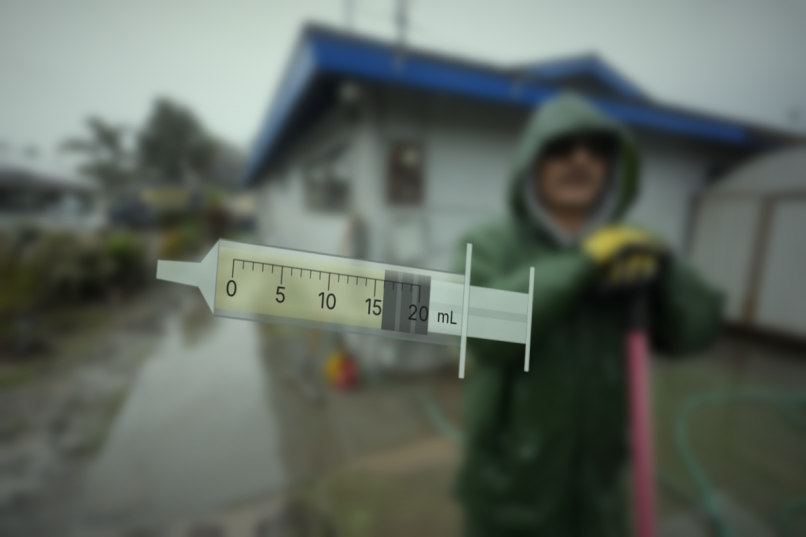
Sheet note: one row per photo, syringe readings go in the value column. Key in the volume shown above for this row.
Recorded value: 16 mL
